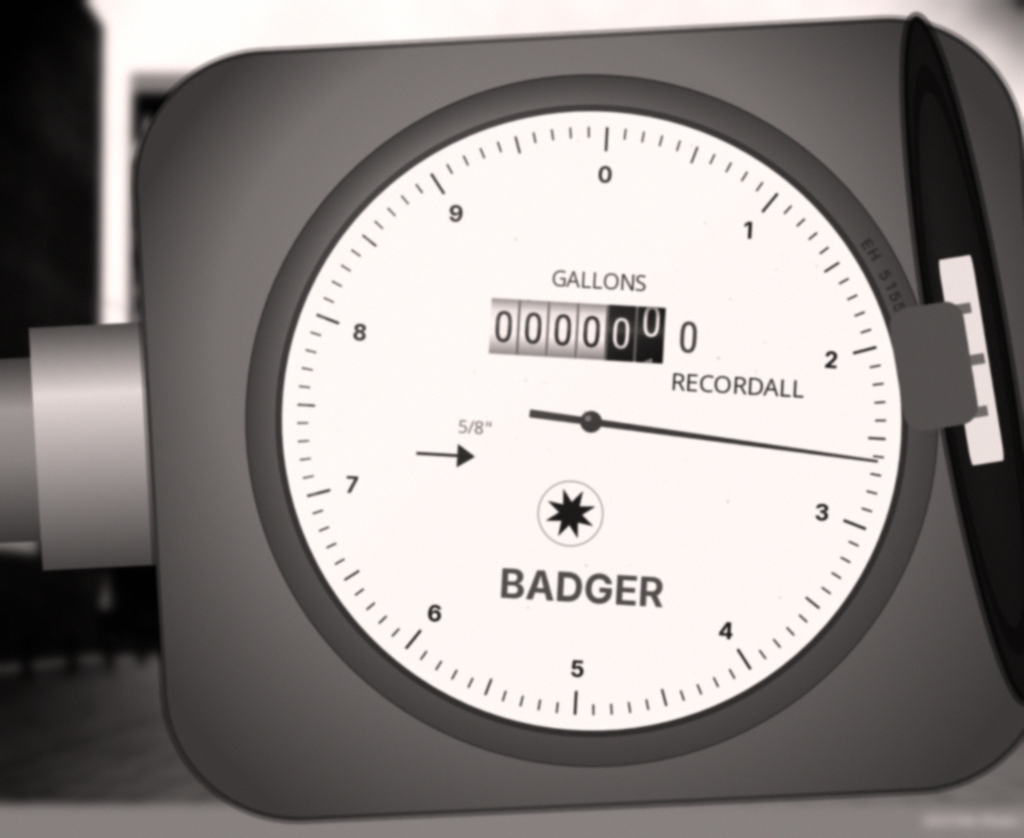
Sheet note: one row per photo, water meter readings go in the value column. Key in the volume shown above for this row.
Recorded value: 2.6 gal
